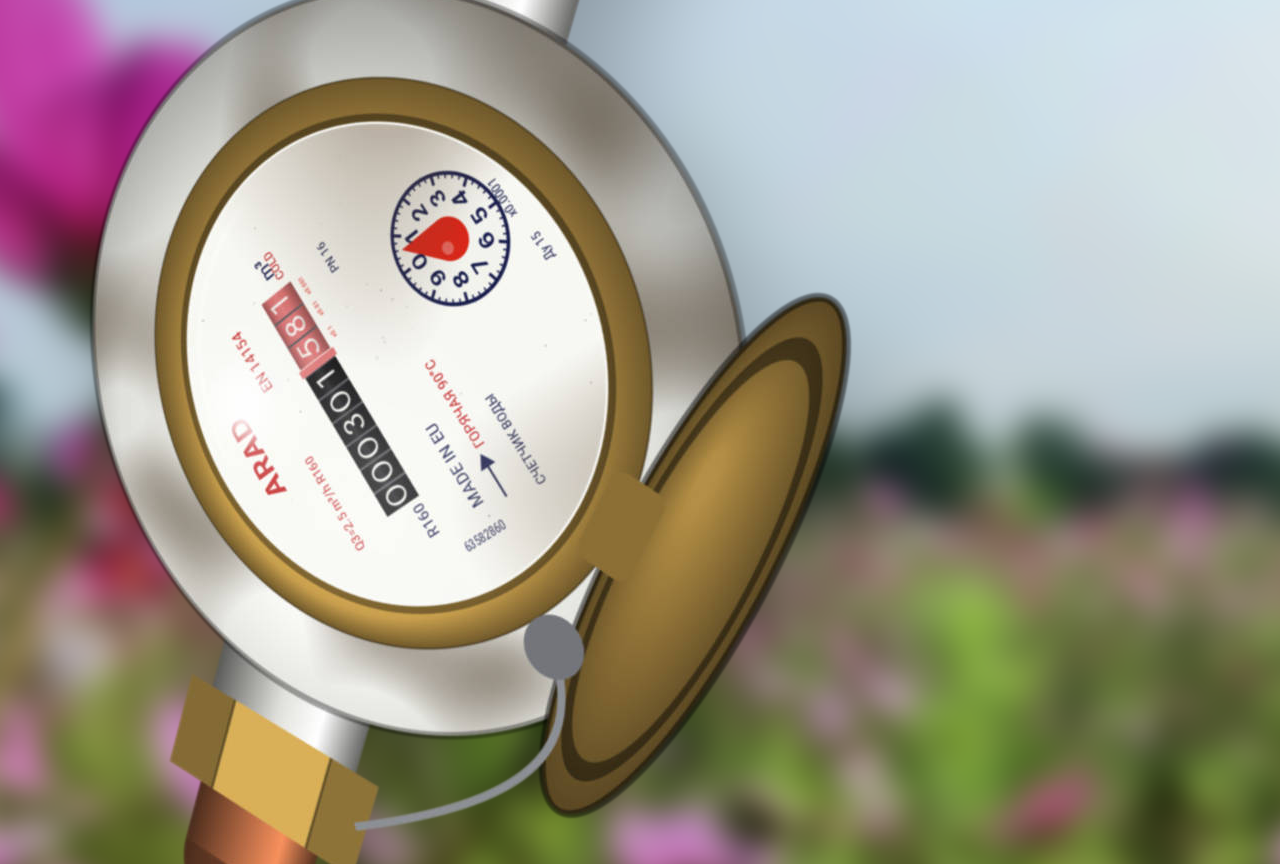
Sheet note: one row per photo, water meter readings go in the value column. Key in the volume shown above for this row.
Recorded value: 301.5810 m³
